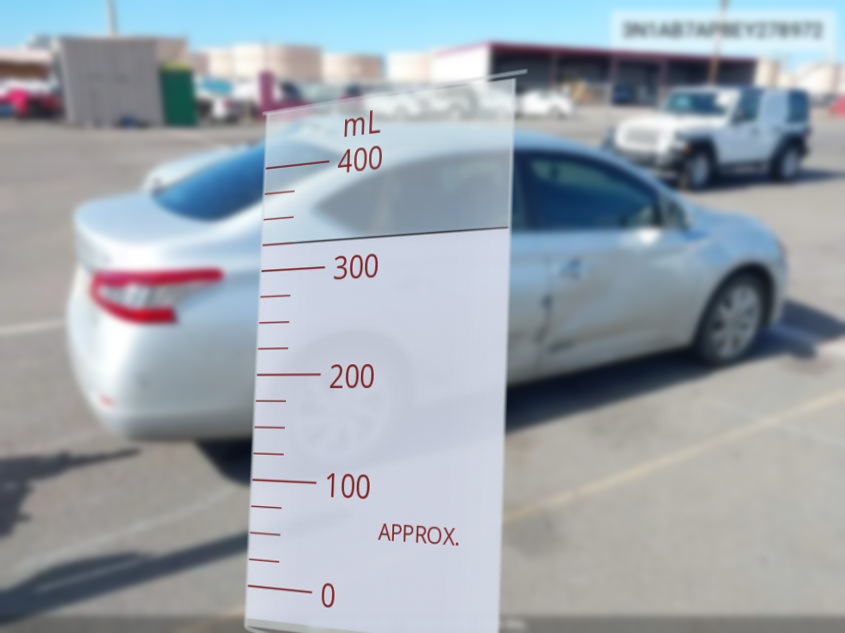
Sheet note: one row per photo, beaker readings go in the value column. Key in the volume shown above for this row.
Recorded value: 325 mL
